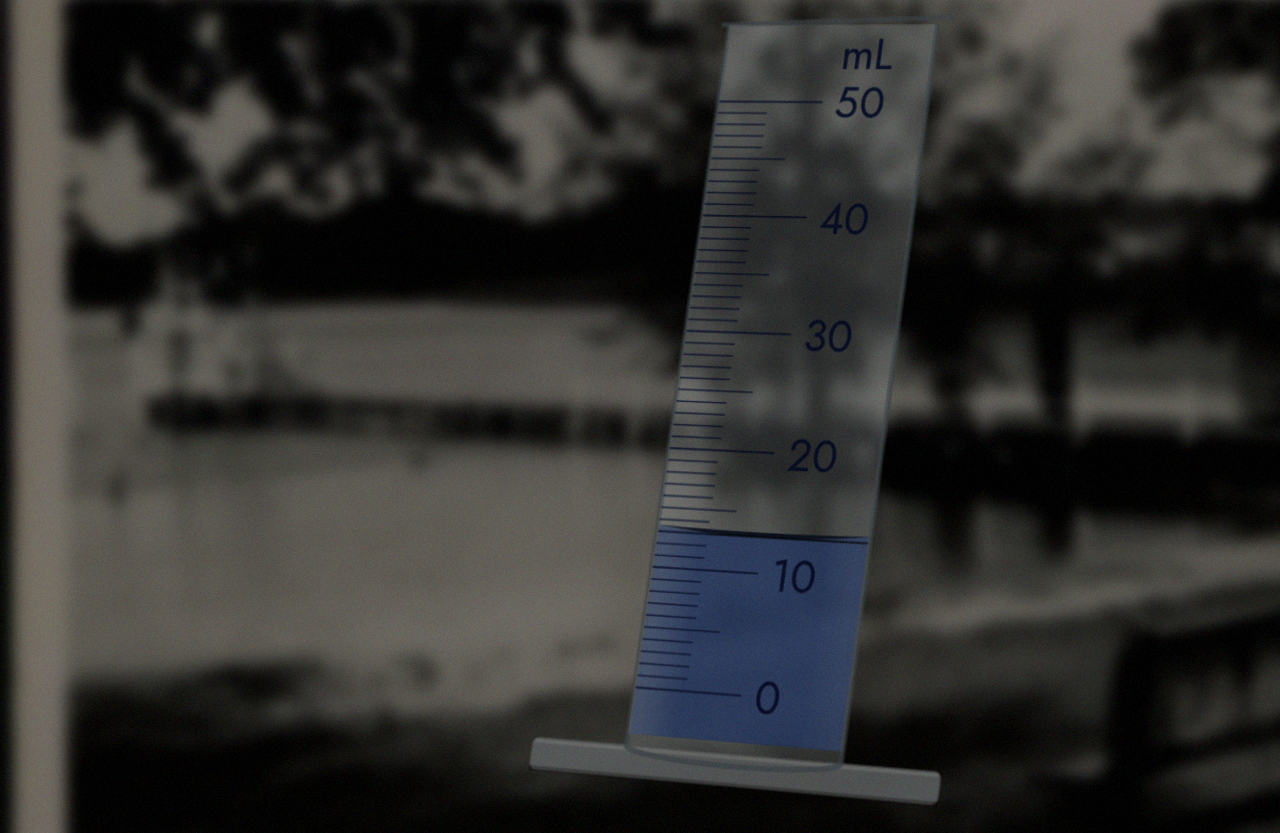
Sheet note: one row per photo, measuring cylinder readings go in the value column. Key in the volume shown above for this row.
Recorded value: 13 mL
